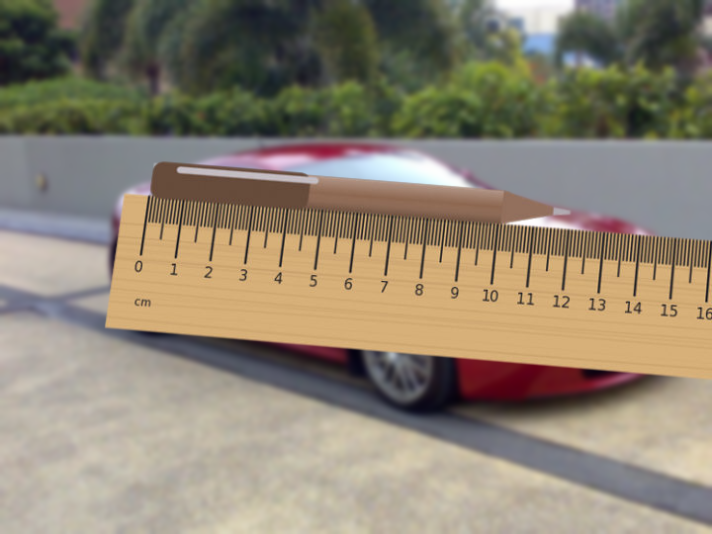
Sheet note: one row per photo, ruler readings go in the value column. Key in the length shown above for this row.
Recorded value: 12 cm
